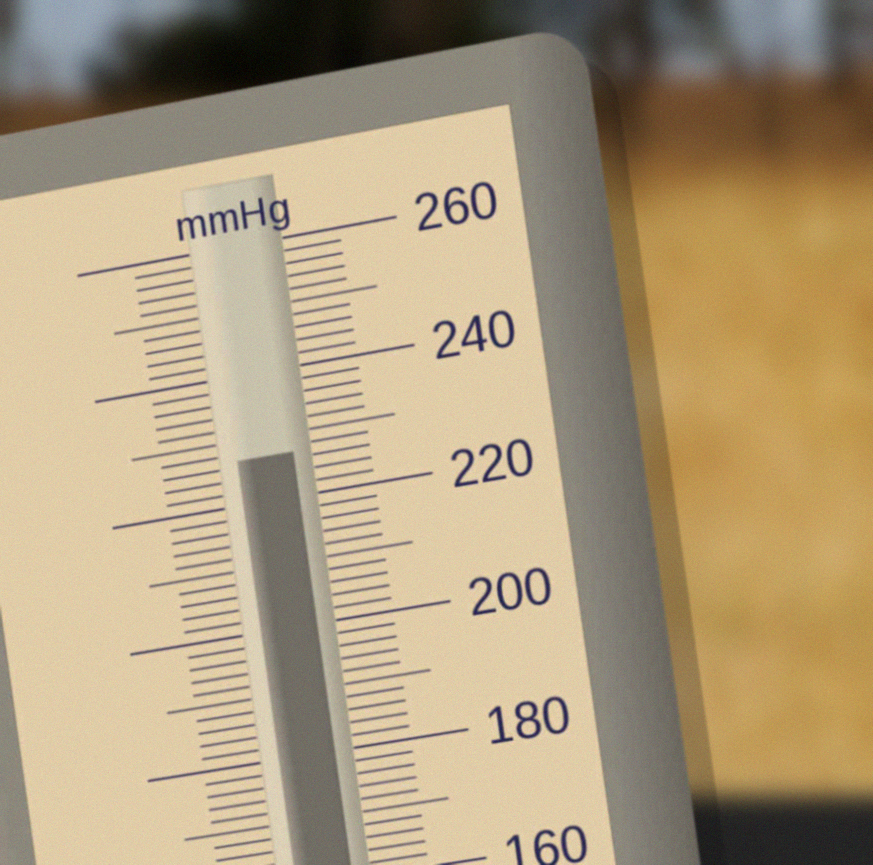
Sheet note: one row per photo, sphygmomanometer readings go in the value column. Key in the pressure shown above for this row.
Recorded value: 227 mmHg
